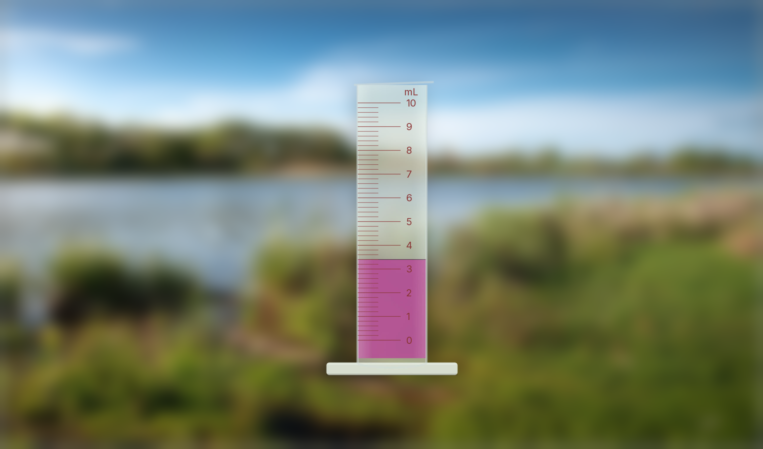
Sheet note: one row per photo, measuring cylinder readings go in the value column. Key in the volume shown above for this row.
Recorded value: 3.4 mL
